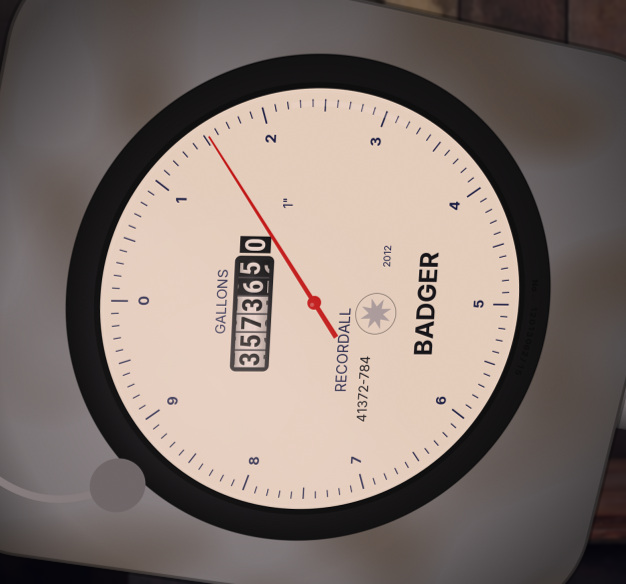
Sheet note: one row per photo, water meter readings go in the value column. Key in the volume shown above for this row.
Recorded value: 3573651.5 gal
